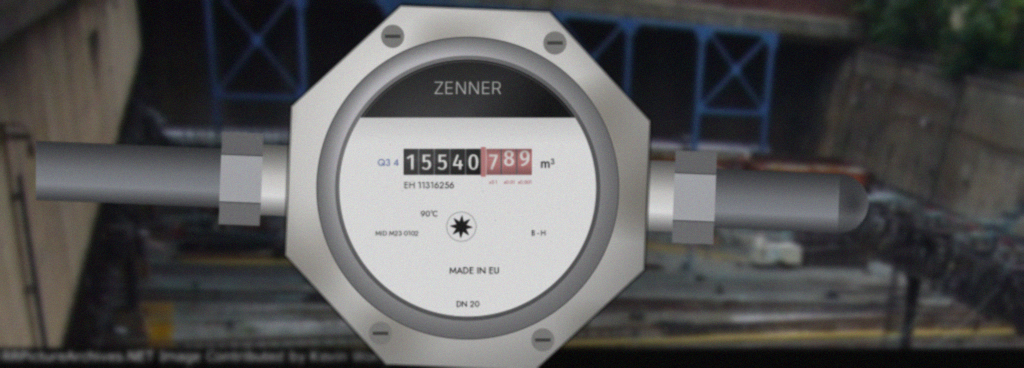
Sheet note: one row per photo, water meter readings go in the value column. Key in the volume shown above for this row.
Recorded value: 15540.789 m³
